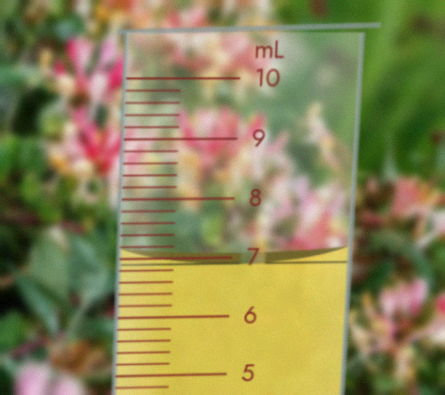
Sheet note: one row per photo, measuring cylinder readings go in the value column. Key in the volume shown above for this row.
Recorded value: 6.9 mL
